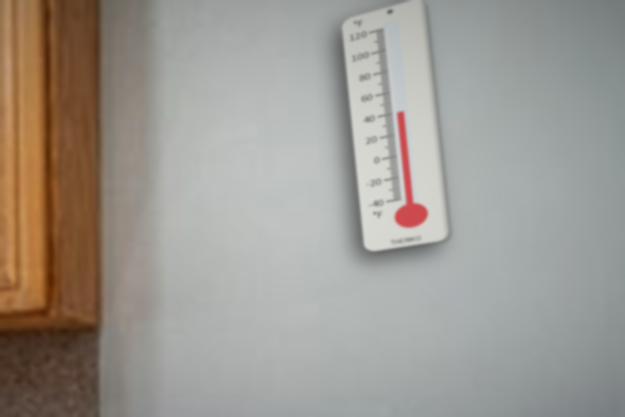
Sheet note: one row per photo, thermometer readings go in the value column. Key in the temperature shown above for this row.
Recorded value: 40 °F
